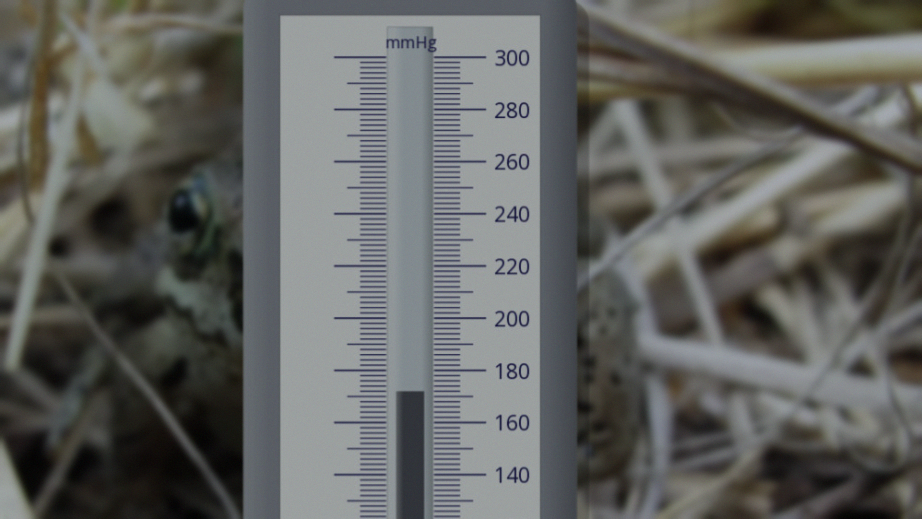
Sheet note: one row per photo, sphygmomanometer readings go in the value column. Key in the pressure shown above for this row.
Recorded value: 172 mmHg
